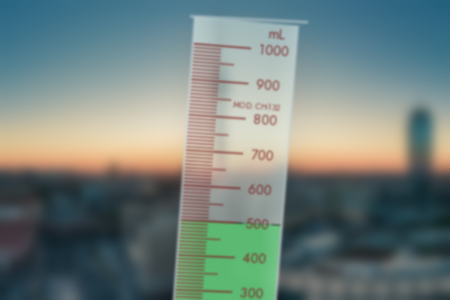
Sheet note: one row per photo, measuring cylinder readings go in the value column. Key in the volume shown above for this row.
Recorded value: 500 mL
